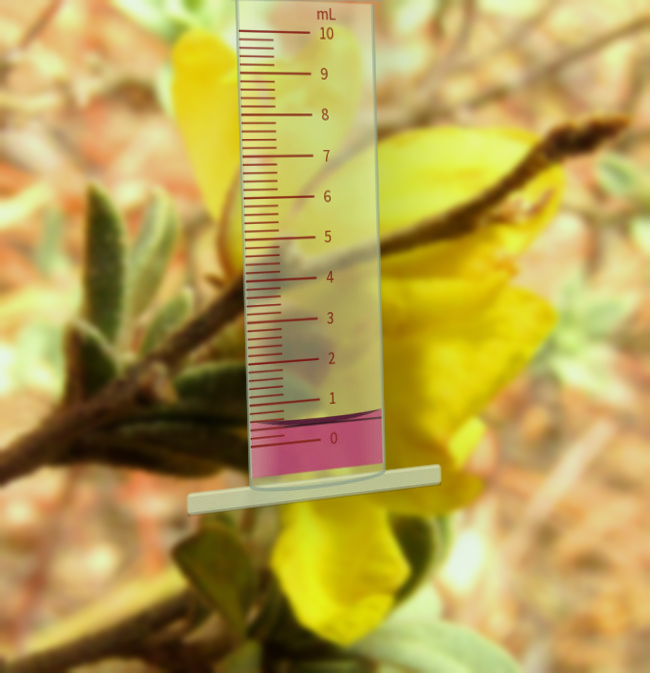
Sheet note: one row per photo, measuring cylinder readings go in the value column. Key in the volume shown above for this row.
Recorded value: 0.4 mL
